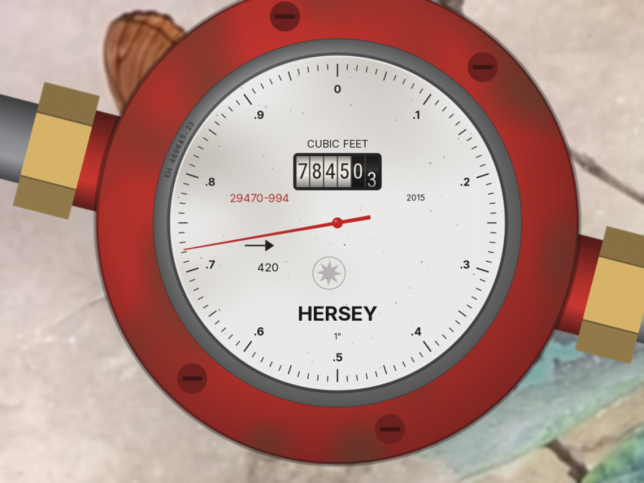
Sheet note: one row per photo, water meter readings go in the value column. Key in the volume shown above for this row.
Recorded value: 784502.72 ft³
